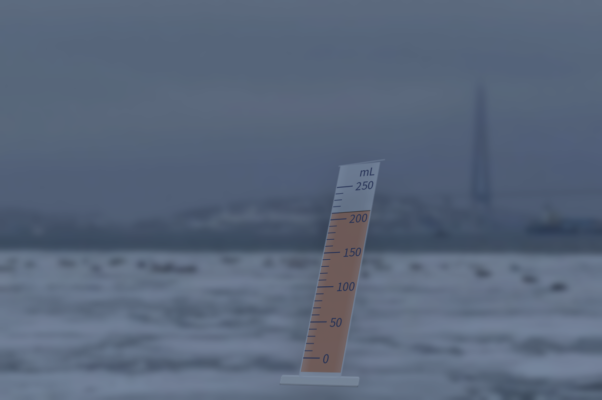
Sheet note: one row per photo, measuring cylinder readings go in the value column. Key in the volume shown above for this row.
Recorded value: 210 mL
